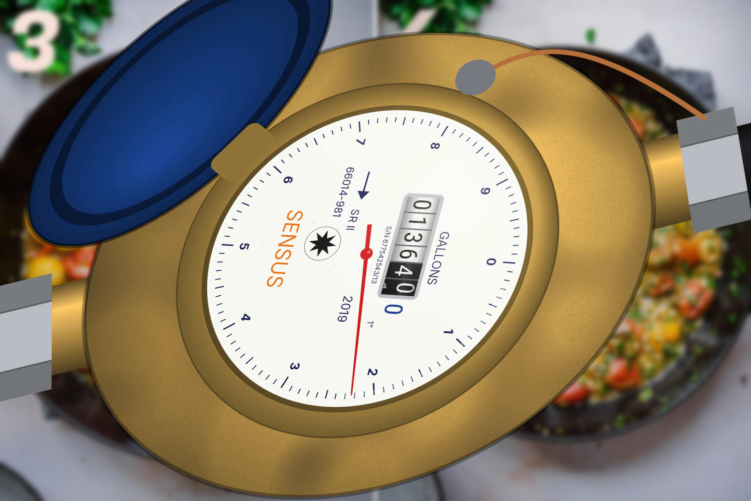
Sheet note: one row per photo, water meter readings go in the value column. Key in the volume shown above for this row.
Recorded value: 136402.2 gal
